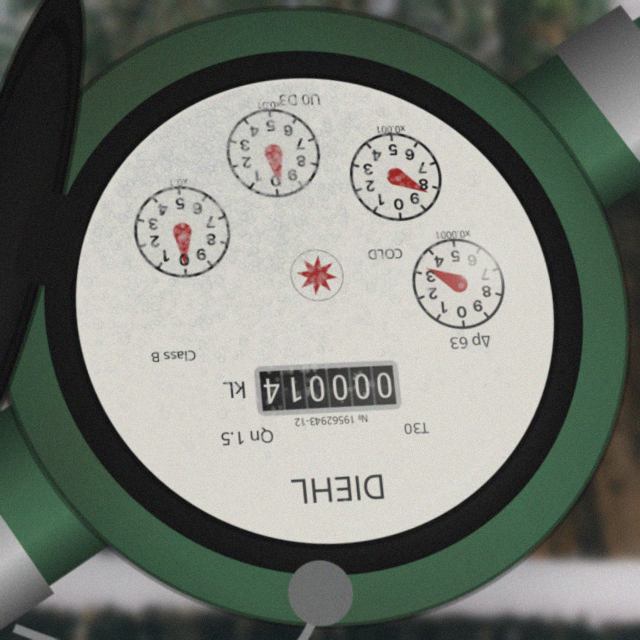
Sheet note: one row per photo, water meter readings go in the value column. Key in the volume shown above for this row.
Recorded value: 13.9983 kL
